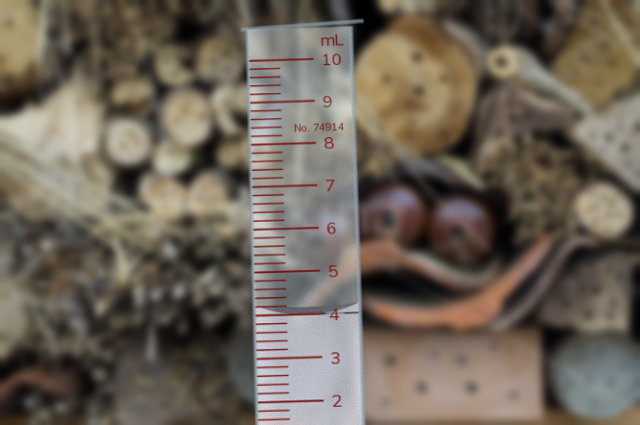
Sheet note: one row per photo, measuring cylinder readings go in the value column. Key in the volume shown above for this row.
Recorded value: 4 mL
